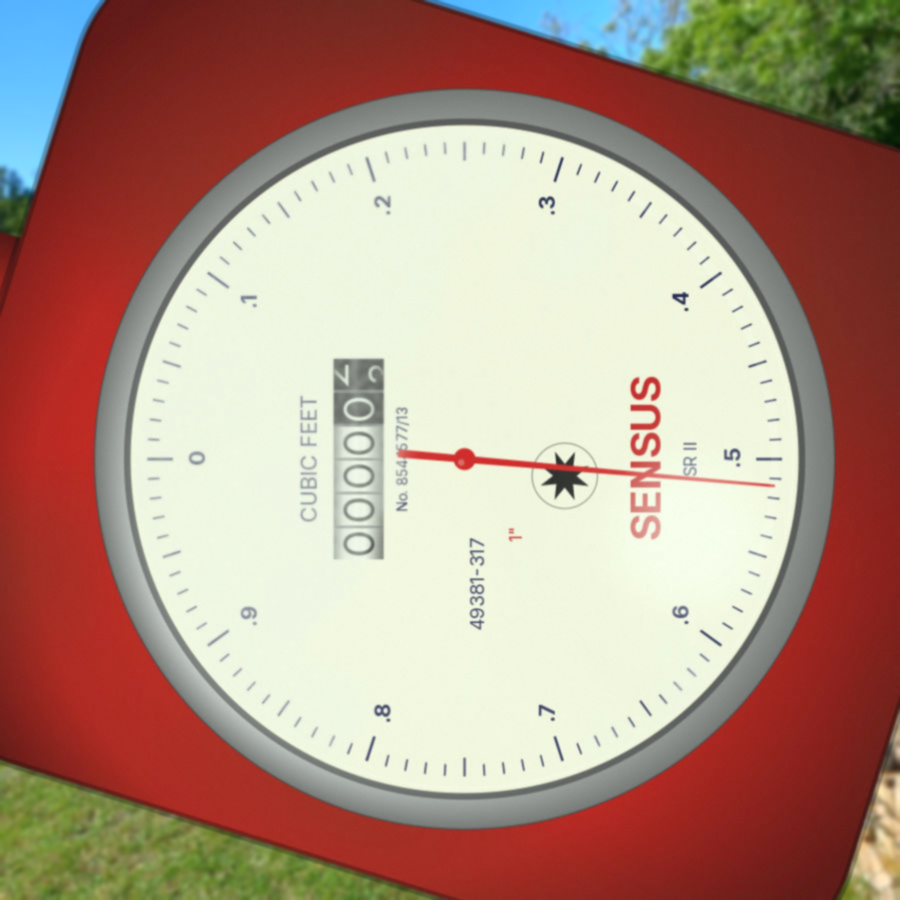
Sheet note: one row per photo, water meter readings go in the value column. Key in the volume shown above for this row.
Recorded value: 2.51 ft³
